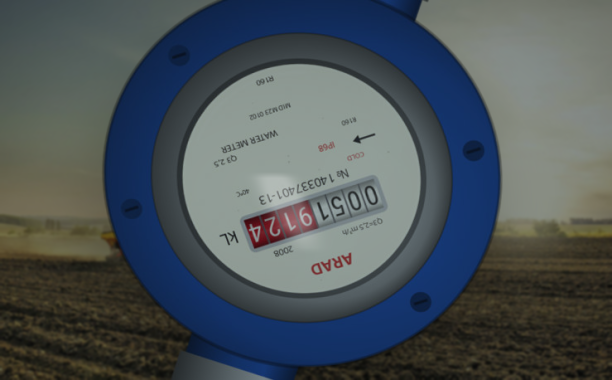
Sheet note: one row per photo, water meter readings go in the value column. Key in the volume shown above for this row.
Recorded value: 51.9124 kL
